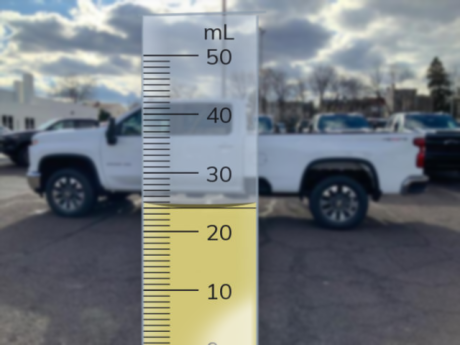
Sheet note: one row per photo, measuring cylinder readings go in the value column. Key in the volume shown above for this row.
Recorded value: 24 mL
